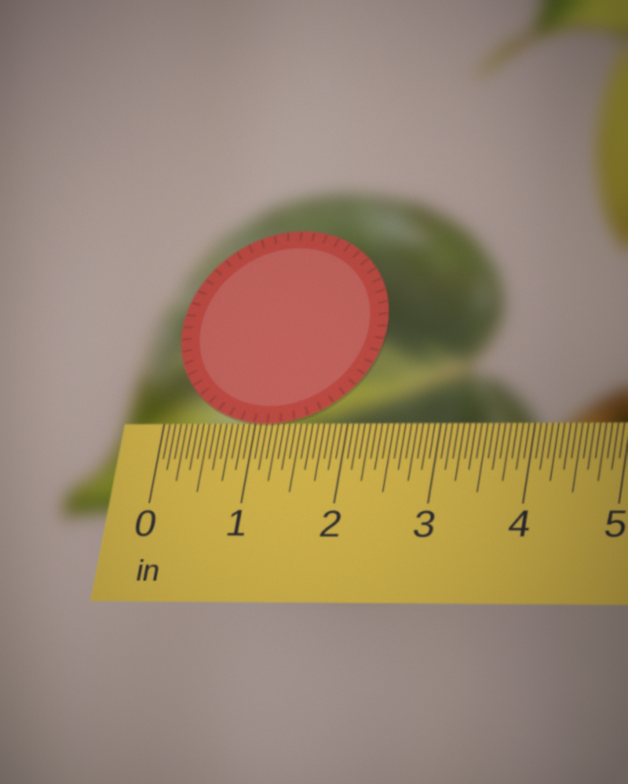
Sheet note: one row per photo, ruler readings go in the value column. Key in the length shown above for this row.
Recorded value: 2.25 in
